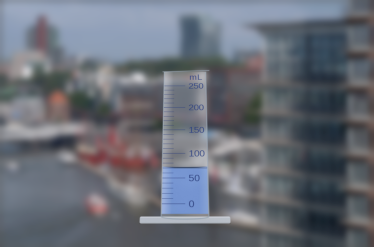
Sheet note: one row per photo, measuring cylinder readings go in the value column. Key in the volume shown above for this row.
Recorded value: 70 mL
